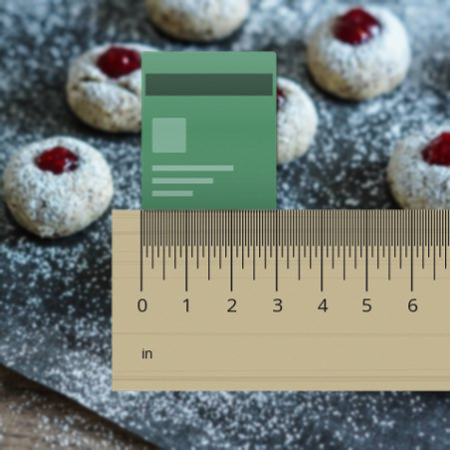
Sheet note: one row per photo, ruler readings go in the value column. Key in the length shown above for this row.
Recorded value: 3 in
